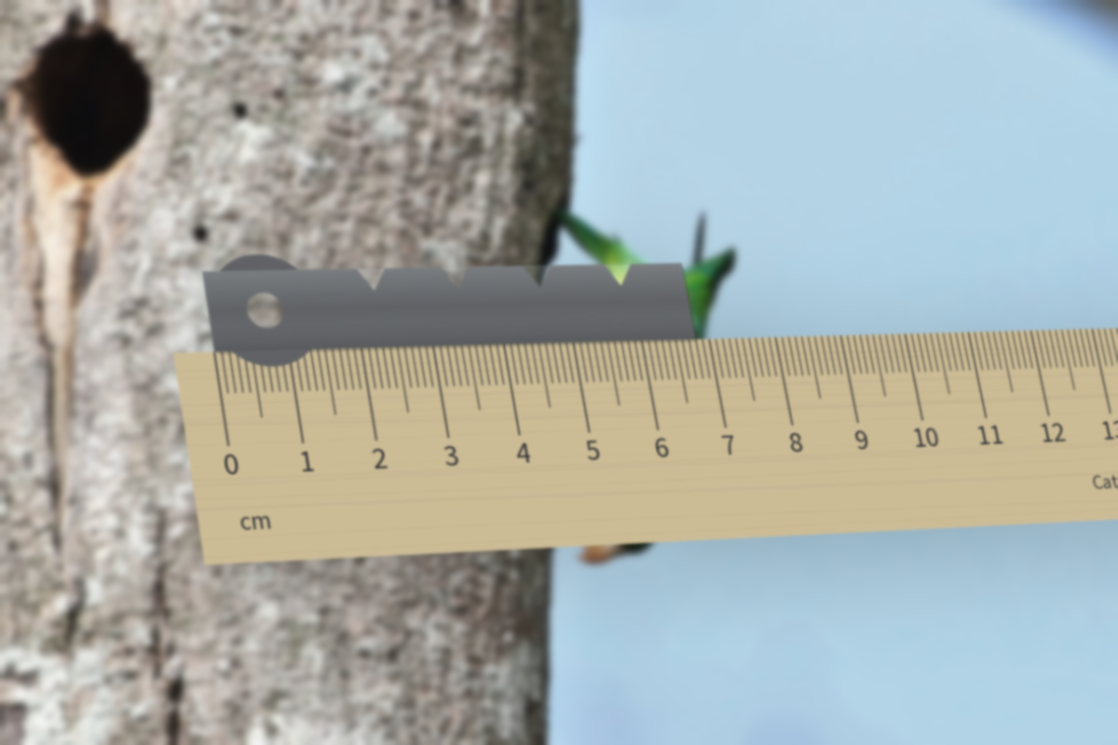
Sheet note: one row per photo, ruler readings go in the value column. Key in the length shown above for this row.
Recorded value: 6.8 cm
